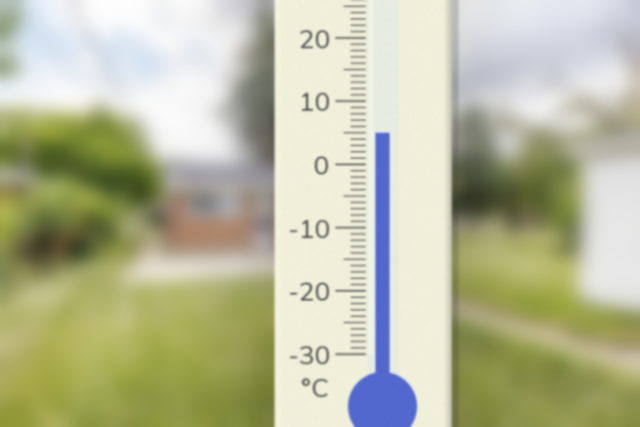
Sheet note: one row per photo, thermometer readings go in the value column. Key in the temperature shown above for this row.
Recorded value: 5 °C
